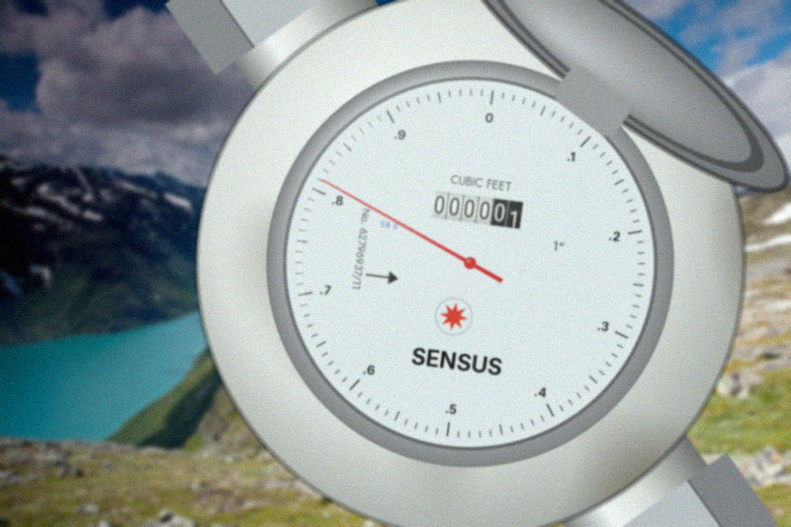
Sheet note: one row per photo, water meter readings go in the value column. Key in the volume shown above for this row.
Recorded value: 0.81 ft³
